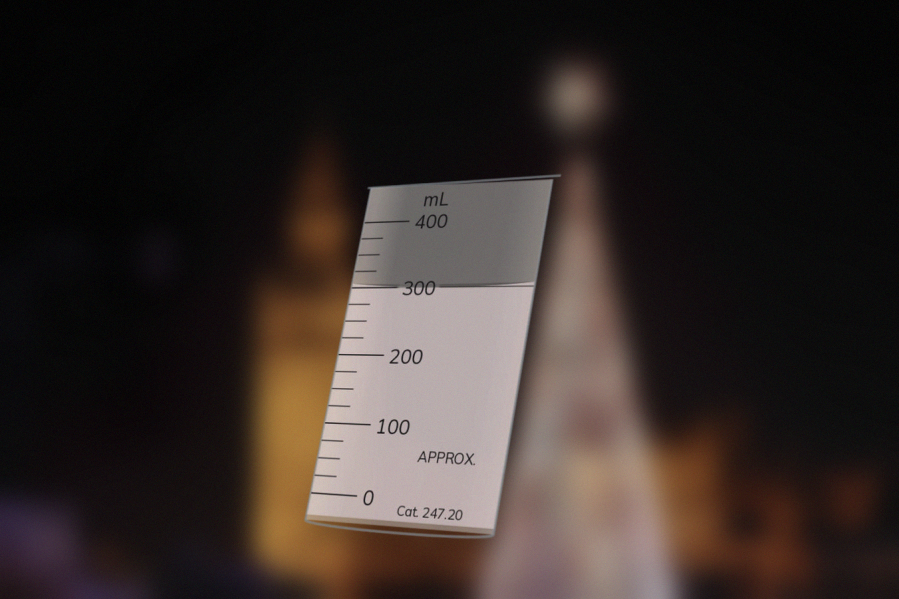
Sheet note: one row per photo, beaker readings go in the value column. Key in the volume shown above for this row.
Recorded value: 300 mL
